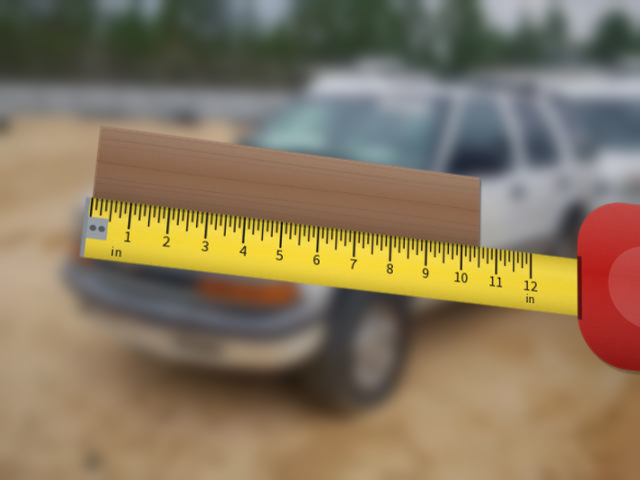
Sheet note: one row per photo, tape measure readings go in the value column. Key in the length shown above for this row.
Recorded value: 10.5 in
